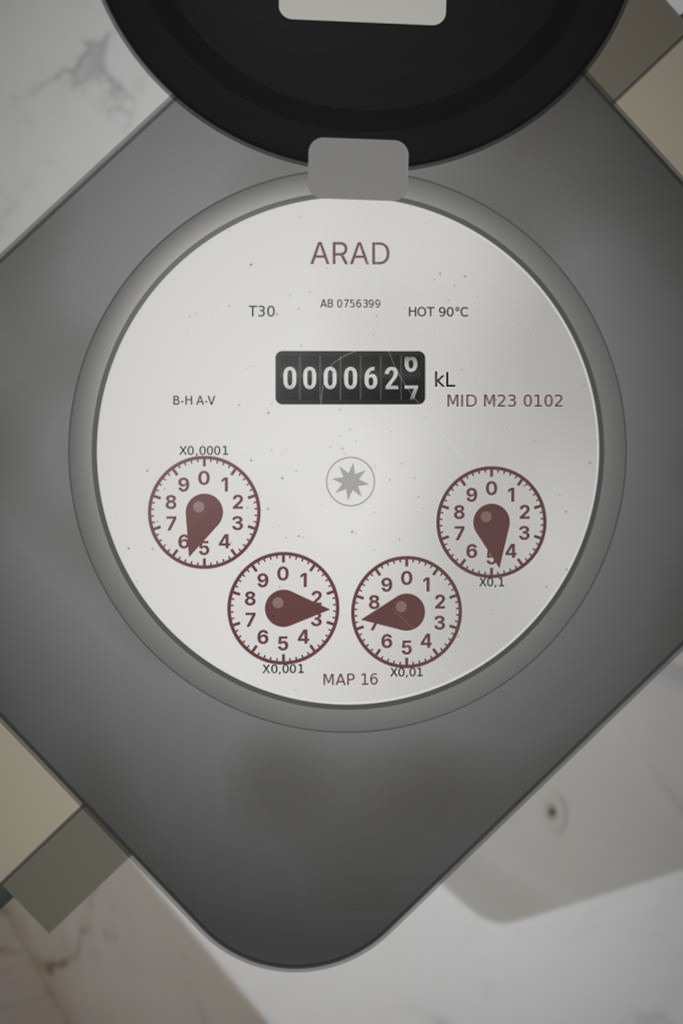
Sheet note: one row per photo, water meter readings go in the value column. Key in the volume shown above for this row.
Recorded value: 626.4725 kL
